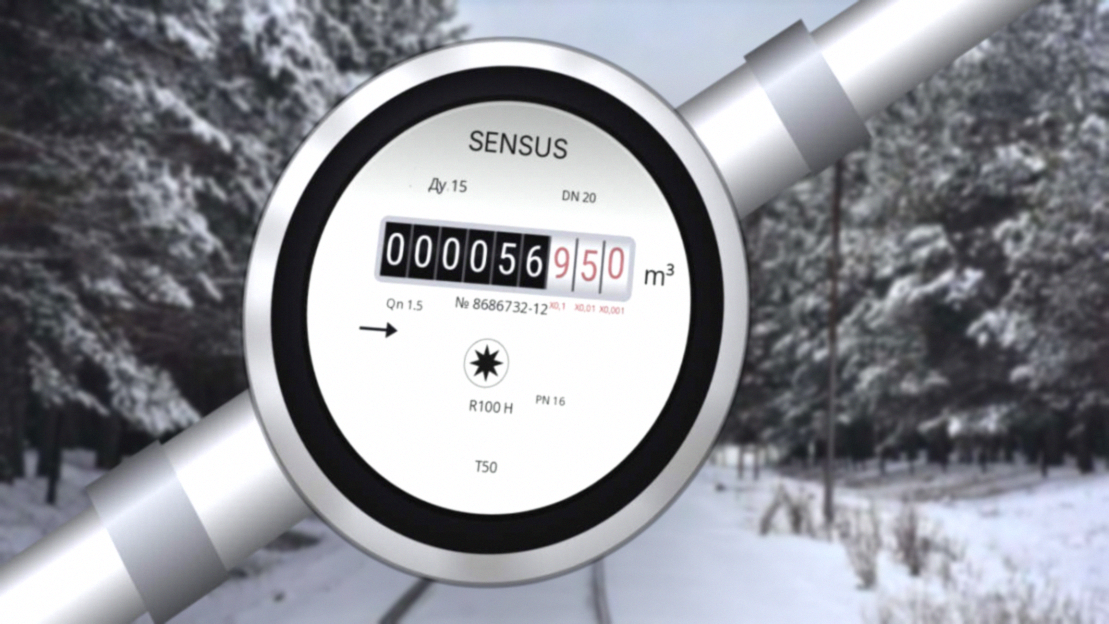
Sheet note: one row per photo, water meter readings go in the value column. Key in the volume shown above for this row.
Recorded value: 56.950 m³
